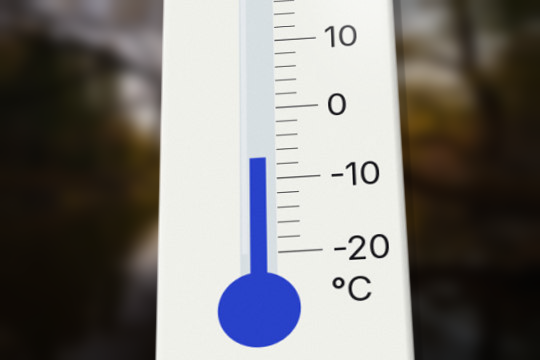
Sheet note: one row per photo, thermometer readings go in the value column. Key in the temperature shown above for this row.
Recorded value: -7 °C
